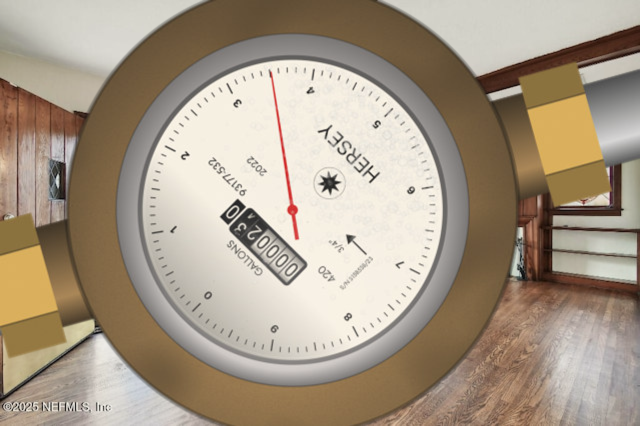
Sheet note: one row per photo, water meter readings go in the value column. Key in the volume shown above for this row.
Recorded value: 233.5 gal
